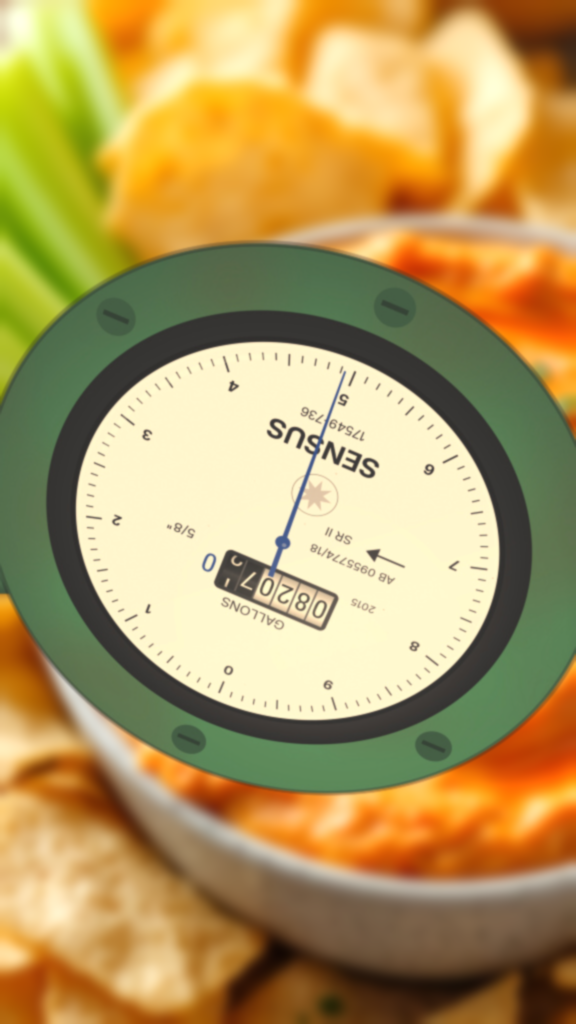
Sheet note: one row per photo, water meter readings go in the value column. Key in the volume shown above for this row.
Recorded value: 820714.9 gal
